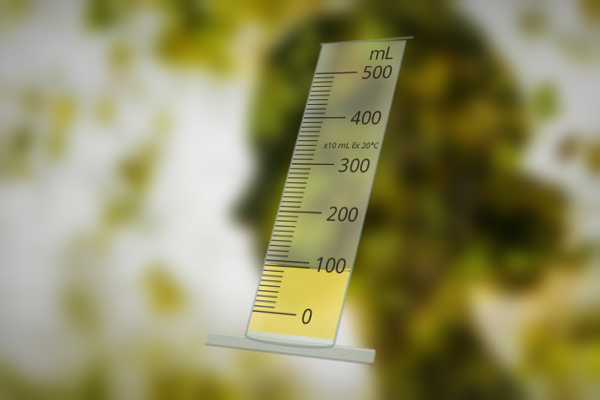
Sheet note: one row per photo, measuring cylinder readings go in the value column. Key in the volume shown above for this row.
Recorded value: 90 mL
